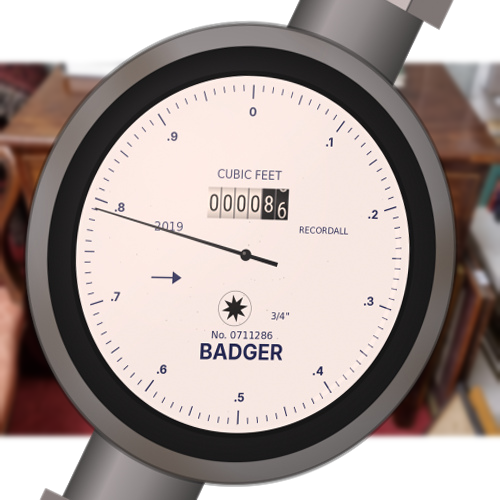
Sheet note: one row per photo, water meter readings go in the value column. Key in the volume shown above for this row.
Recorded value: 85.79 ft³
